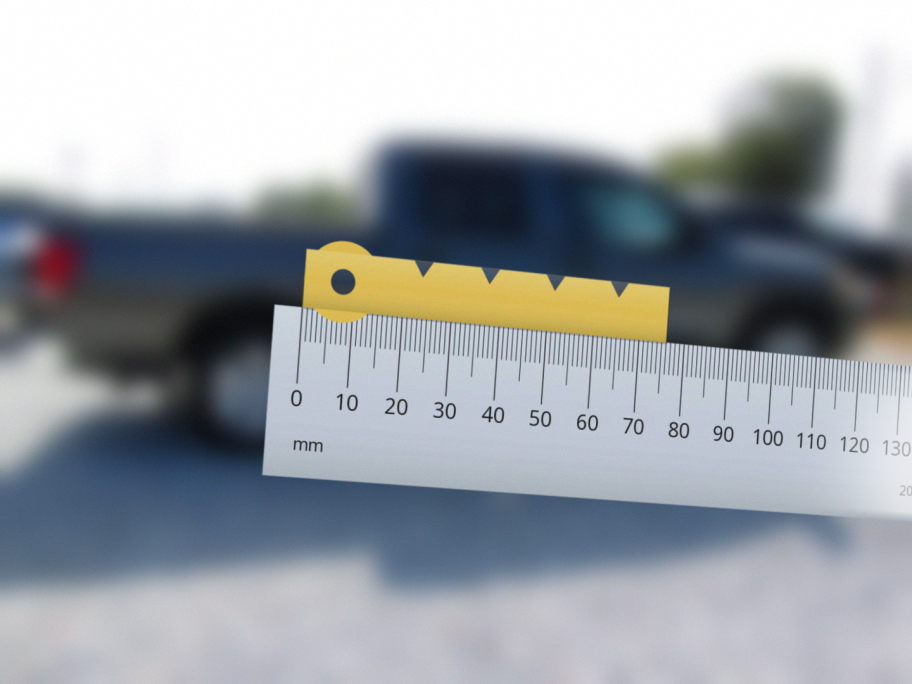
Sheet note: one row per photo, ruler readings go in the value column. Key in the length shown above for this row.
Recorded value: 76 mm
